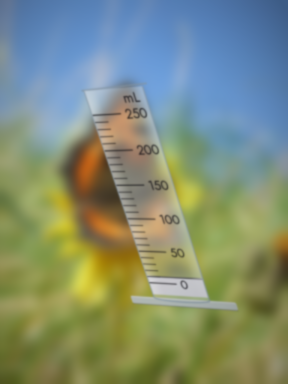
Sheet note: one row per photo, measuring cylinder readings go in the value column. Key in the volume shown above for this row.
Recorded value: 10 mL
